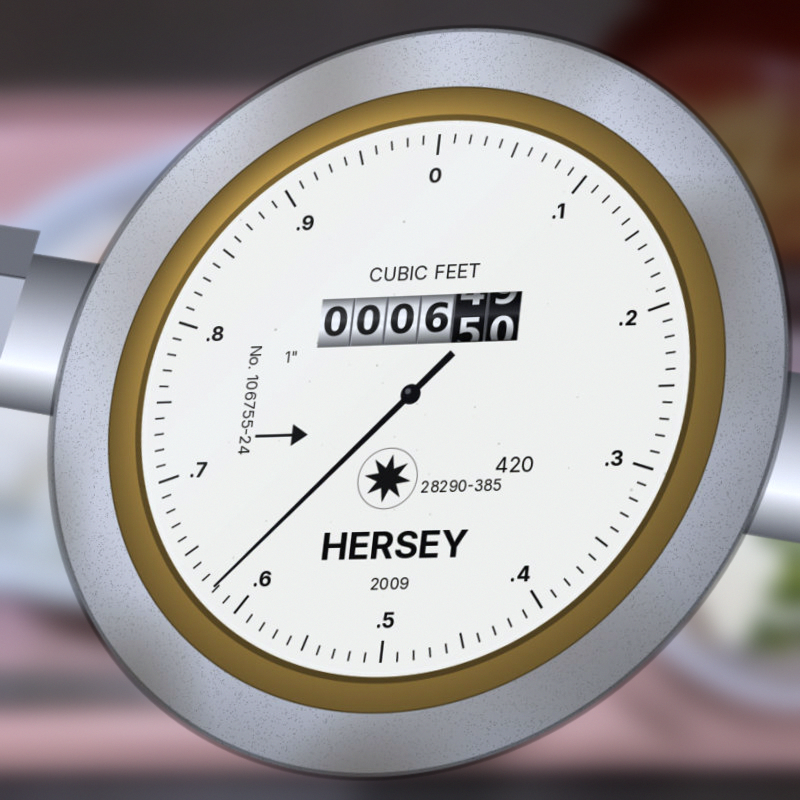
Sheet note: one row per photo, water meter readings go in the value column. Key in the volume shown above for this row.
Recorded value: 649.62 ft³
